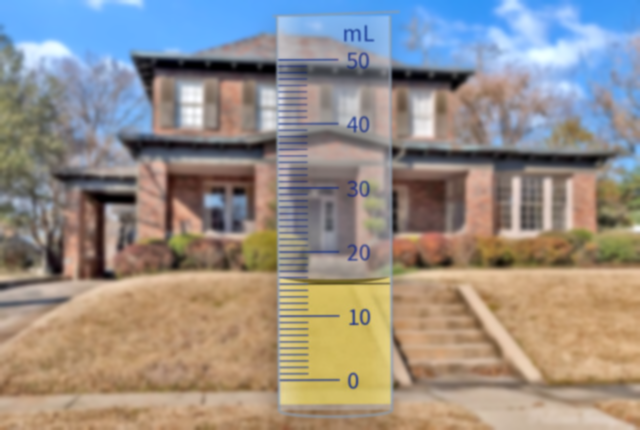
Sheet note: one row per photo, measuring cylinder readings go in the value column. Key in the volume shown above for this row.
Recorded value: 15 mL
